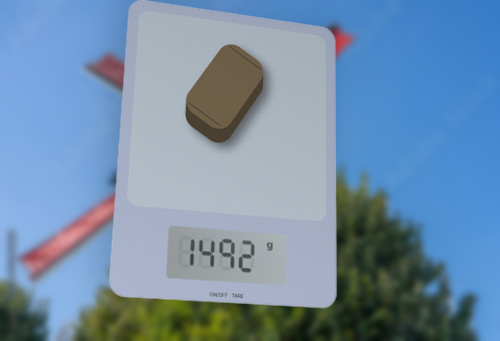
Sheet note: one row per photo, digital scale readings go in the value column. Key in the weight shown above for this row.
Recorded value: 1492 g
